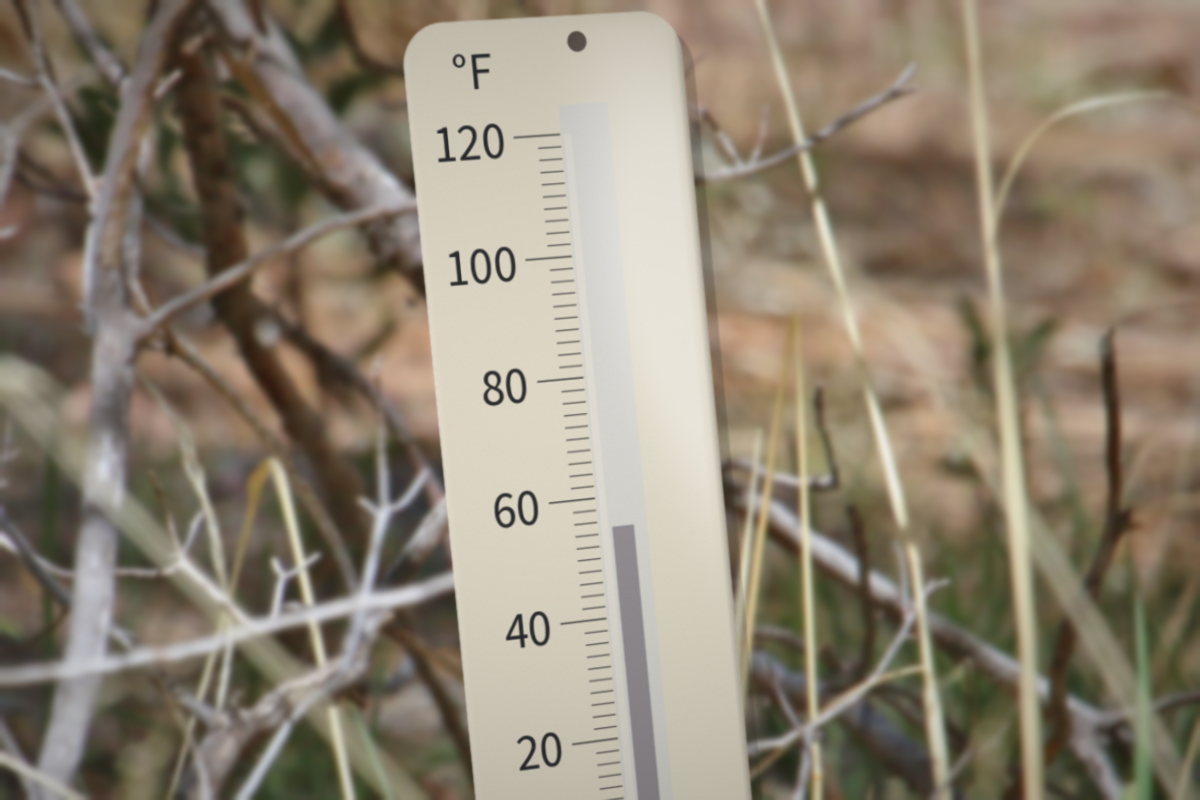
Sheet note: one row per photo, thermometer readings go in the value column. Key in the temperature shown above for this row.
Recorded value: 55 °F
